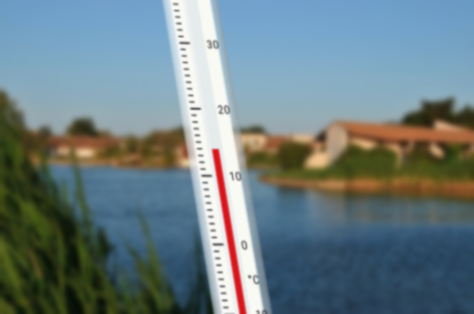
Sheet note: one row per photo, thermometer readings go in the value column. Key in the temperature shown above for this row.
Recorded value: 14 °C
